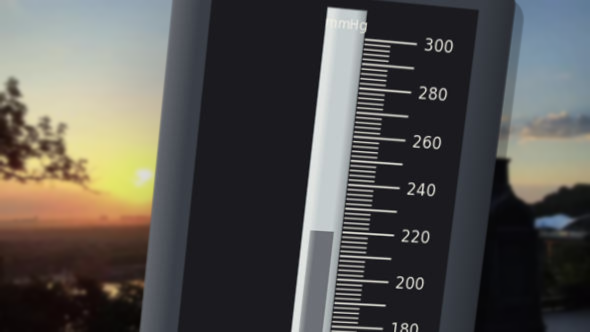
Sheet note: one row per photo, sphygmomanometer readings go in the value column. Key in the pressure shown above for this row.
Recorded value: 220 mmHg
